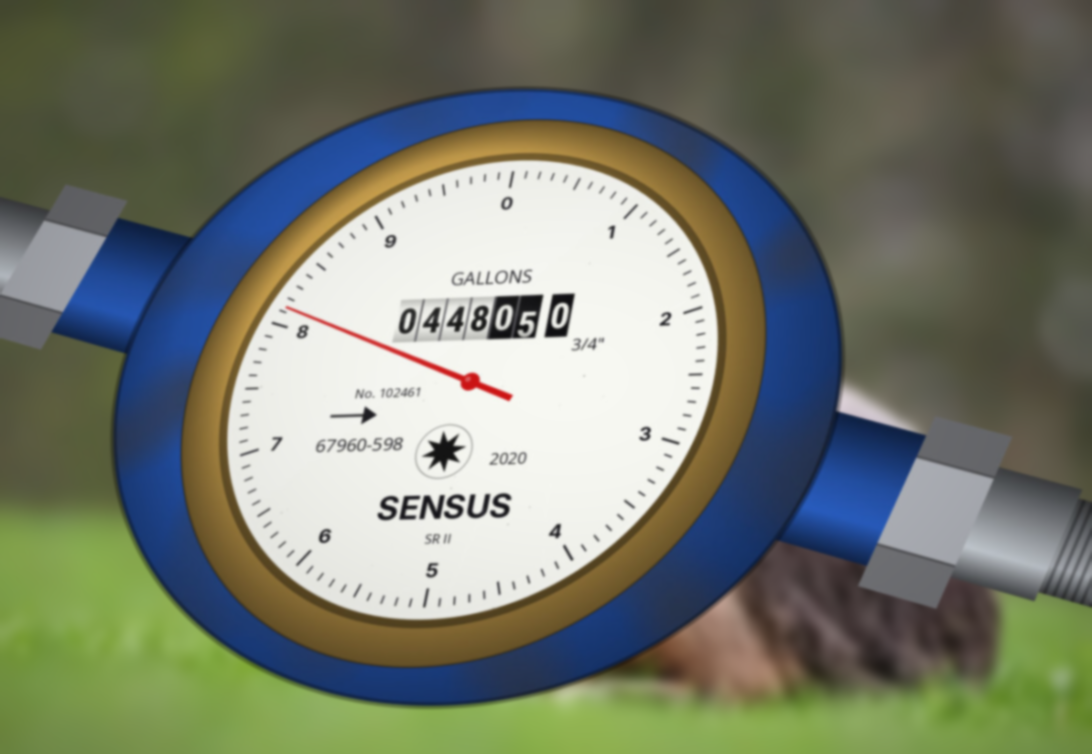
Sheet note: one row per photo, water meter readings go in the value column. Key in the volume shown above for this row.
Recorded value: 448048.1 gal
